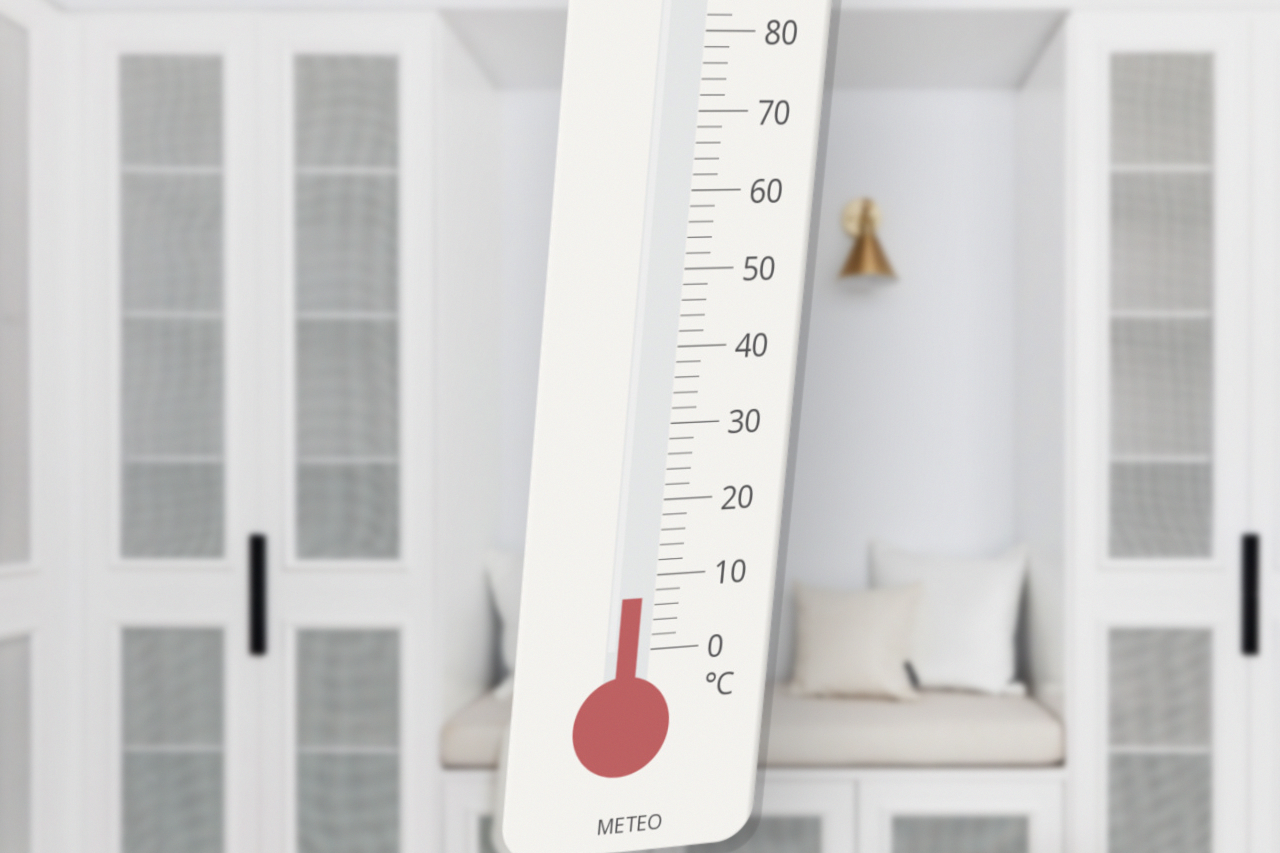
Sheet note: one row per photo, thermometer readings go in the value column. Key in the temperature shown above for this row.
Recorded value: 7 °C
